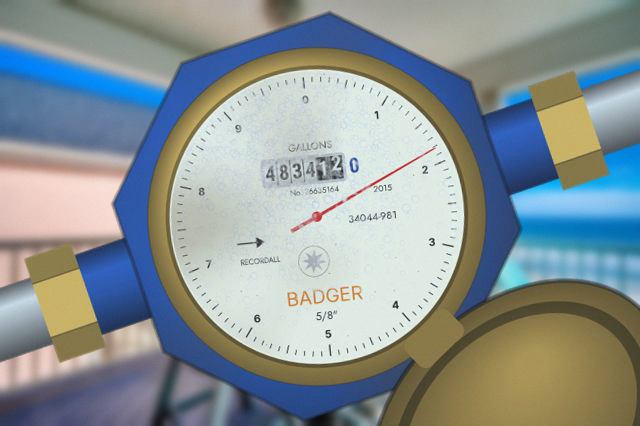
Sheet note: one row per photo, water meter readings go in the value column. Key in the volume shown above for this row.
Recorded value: 4834121.8 gal
